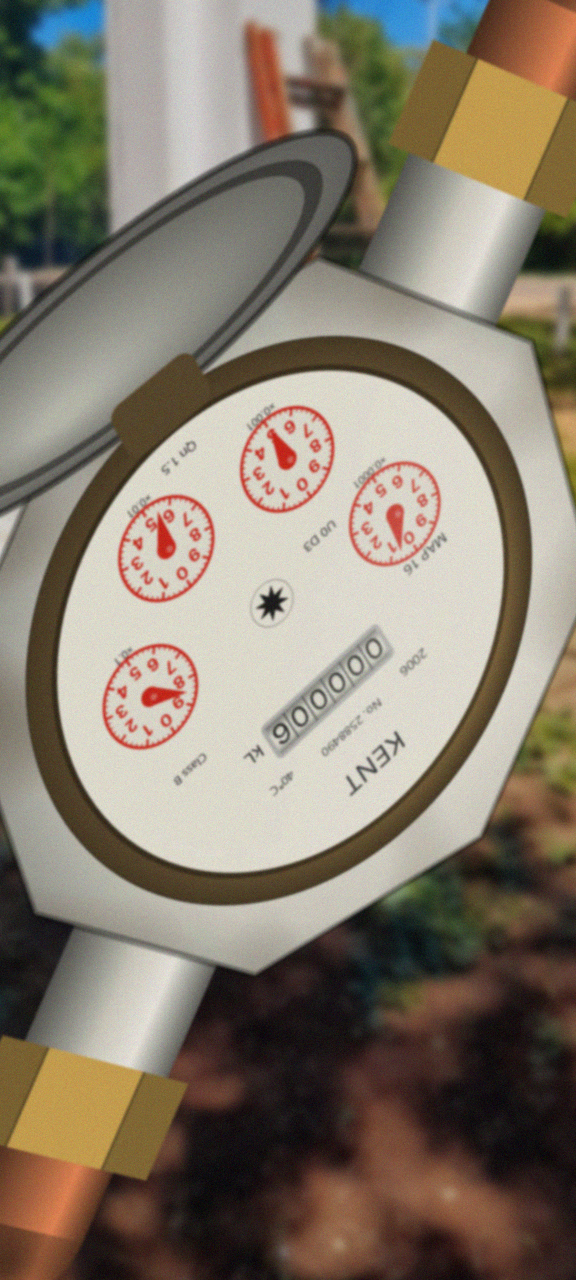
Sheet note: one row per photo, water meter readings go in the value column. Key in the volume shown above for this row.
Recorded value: 6.8550 kL
